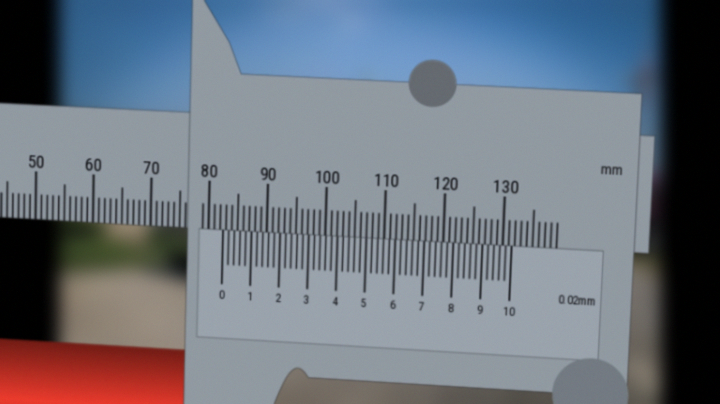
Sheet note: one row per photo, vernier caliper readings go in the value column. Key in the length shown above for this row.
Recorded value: 82.5 mm
